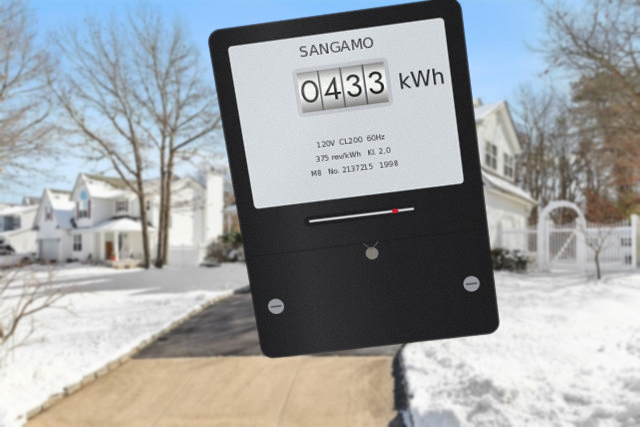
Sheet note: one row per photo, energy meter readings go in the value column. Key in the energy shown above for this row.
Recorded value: 433 kWh
